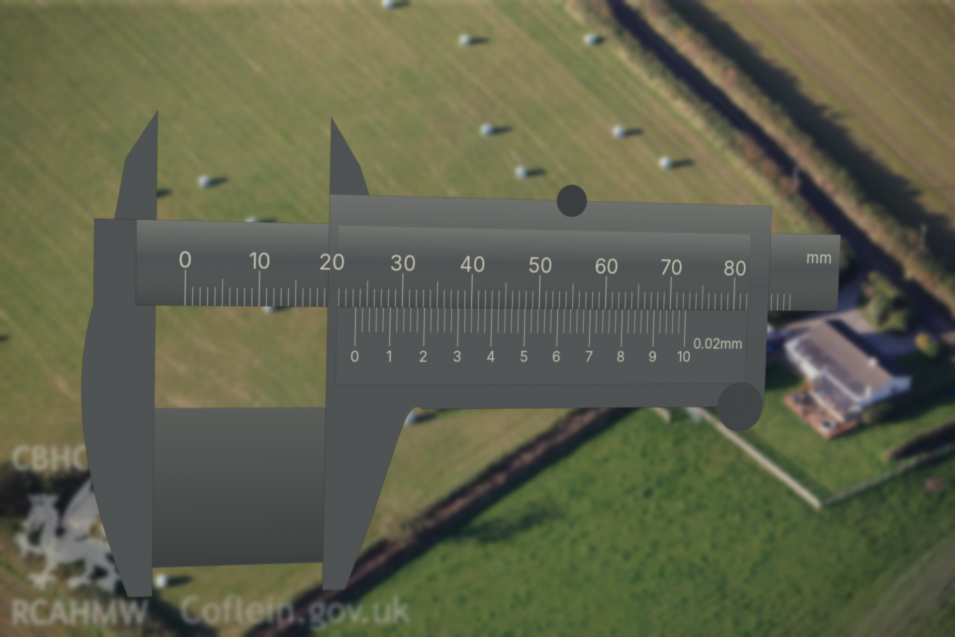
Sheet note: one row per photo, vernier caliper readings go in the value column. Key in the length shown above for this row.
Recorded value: 23.4 mm
